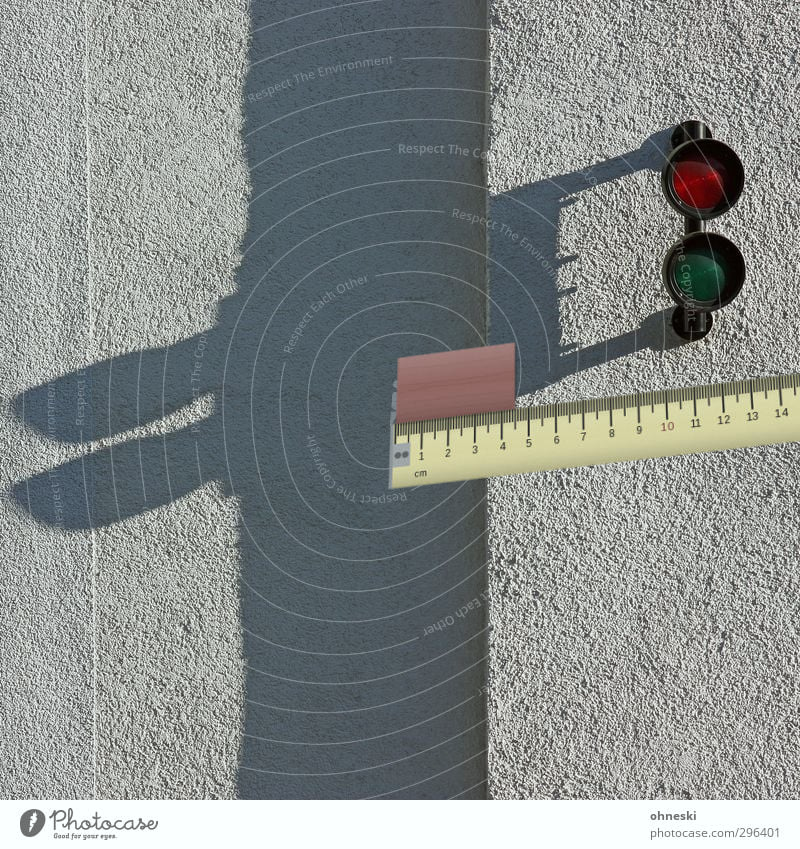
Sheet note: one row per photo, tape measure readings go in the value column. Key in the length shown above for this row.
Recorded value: 4.5 cm
